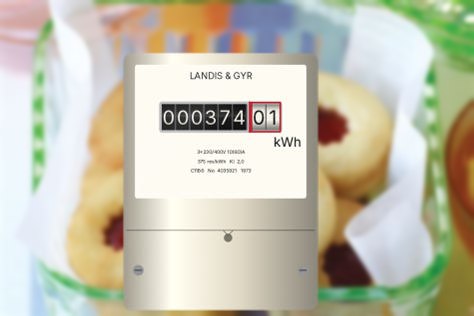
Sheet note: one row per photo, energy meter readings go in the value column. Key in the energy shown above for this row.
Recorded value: 374.01 kWh
